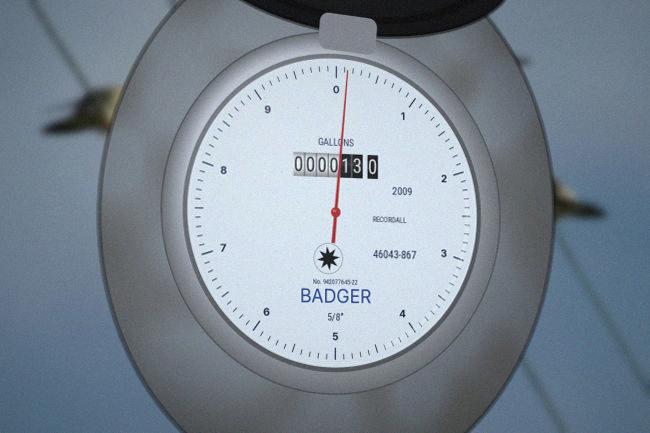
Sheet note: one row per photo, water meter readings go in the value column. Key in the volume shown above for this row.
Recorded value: 130.1 gal
